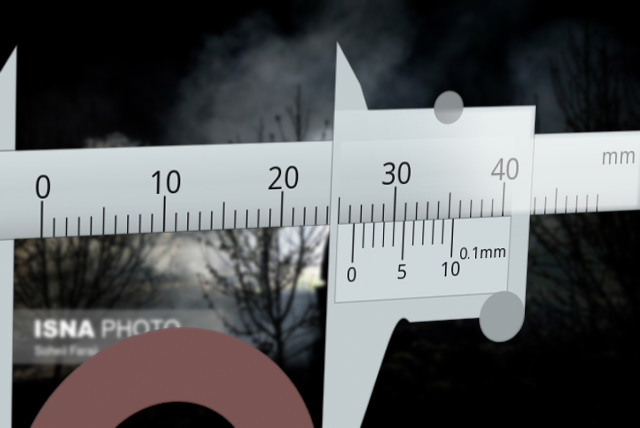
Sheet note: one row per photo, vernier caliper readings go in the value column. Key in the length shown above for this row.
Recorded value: 26.4 mm
